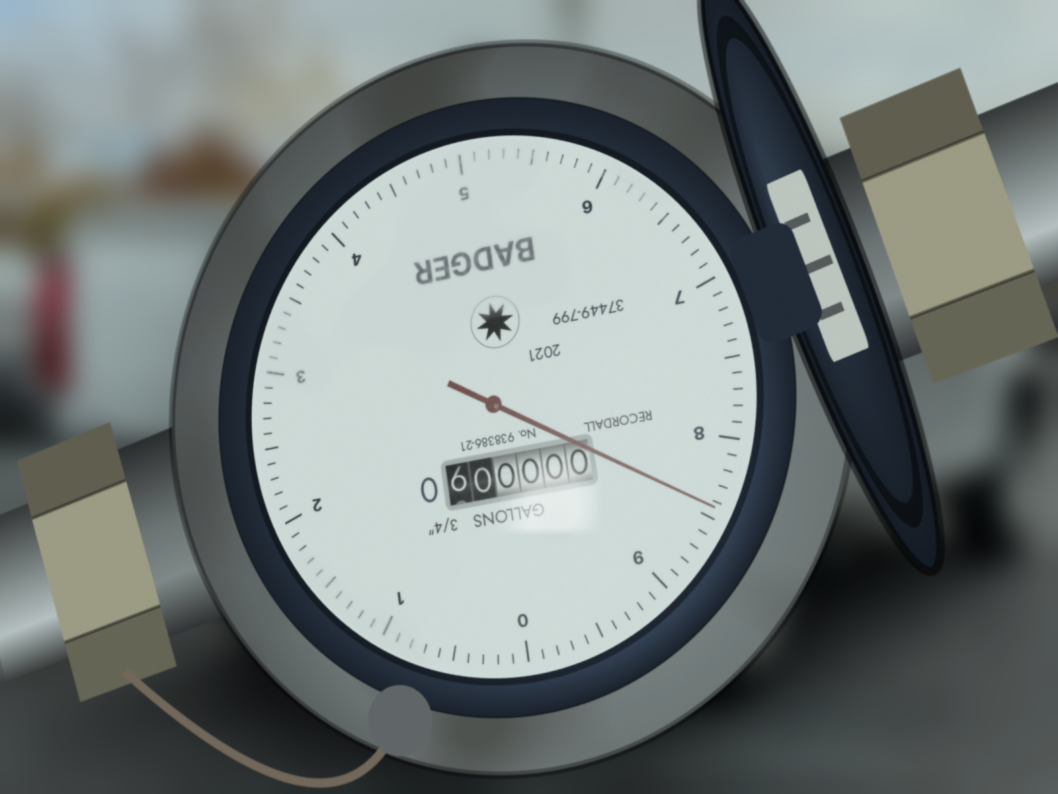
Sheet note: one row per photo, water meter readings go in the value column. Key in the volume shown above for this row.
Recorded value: 88.4 gal
